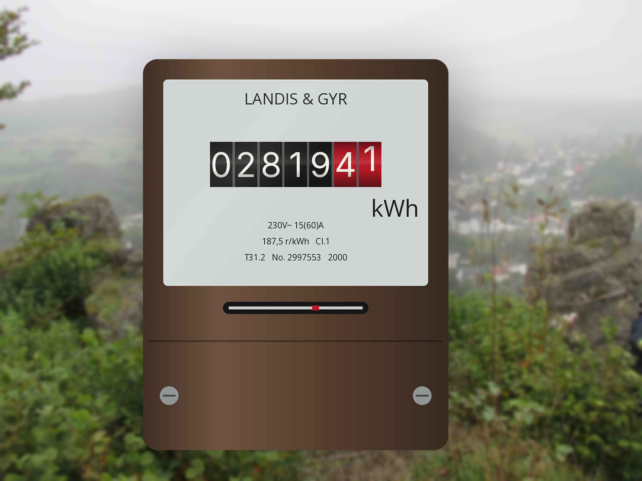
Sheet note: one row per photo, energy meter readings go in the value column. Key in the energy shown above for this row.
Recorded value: 2819.41 kWh
